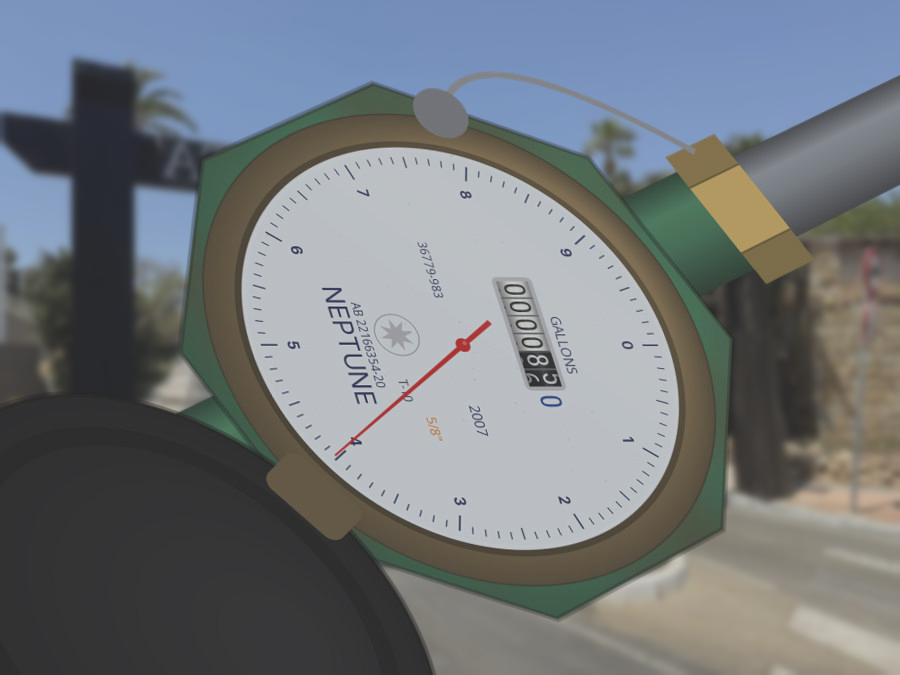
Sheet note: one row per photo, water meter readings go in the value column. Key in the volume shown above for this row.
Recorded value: 854.0 gal
